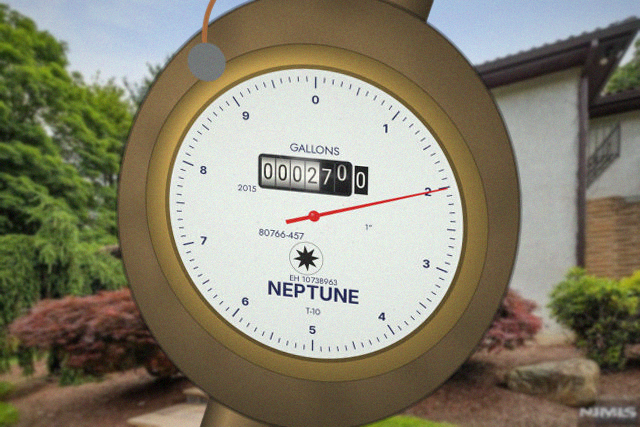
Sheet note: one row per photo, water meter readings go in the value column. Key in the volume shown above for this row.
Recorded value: 2702.0 gal
